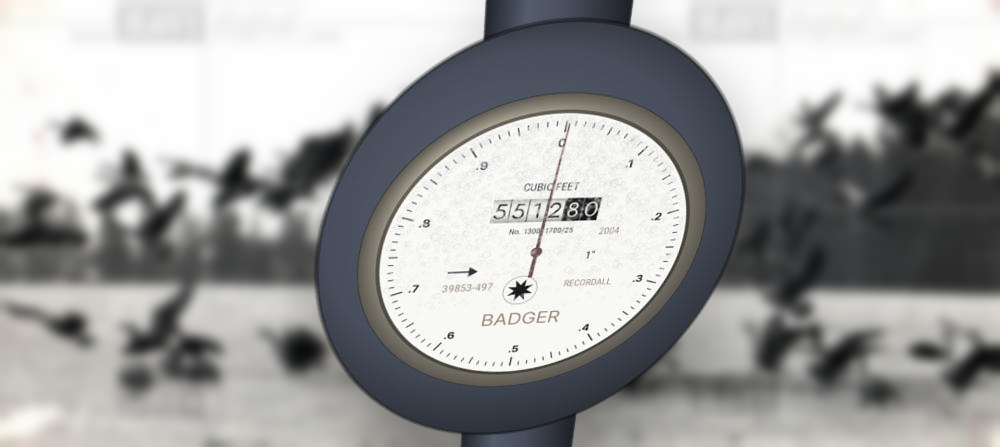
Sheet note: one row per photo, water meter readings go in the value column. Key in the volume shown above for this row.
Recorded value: 551280.00 ft³
